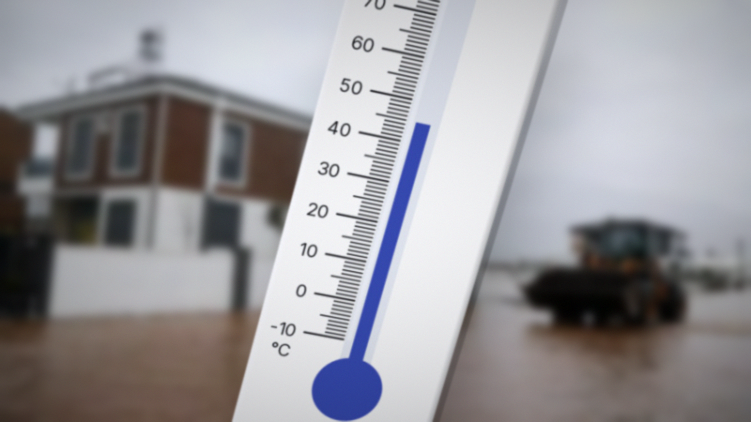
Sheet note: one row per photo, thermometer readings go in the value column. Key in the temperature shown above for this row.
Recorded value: 45 °C
